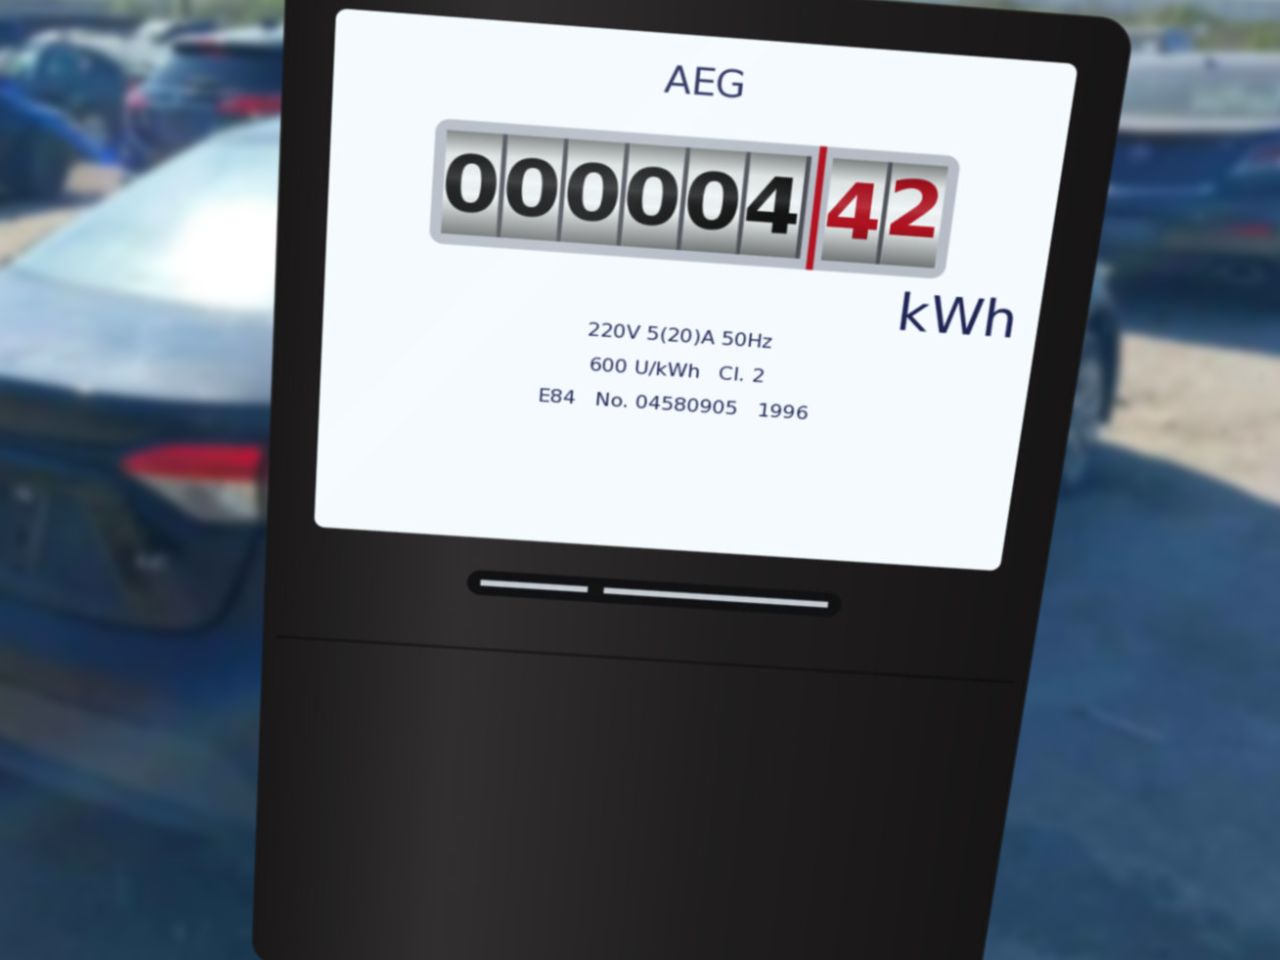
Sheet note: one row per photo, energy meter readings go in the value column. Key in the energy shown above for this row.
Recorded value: 4.42 kWh
